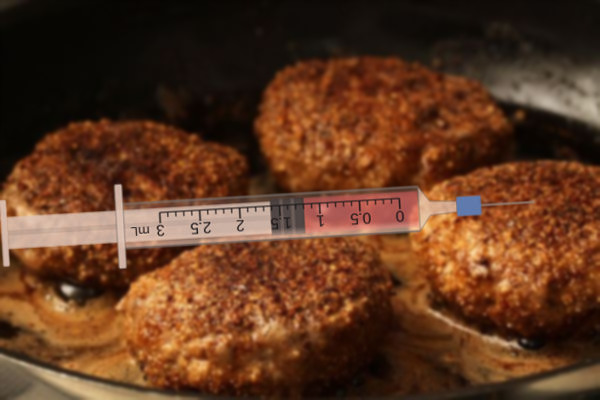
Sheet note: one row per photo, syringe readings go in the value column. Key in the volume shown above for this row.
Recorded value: 1.2 mL
